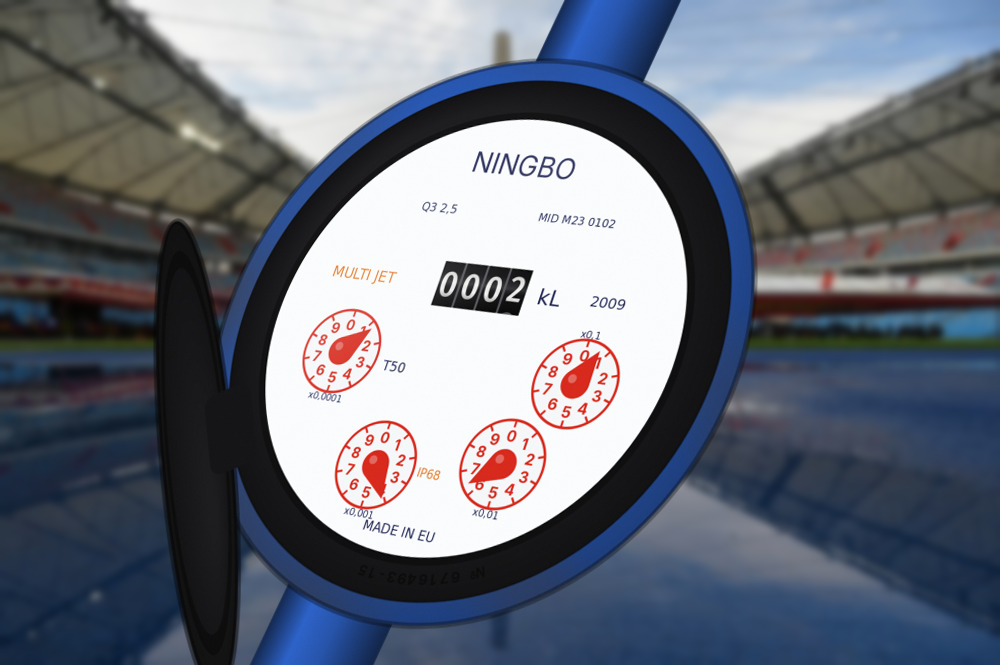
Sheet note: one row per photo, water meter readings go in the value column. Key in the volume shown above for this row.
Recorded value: 2.0641 kL
